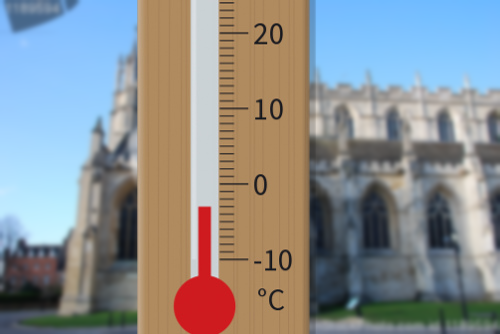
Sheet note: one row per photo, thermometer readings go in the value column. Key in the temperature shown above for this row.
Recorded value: -3 °C
